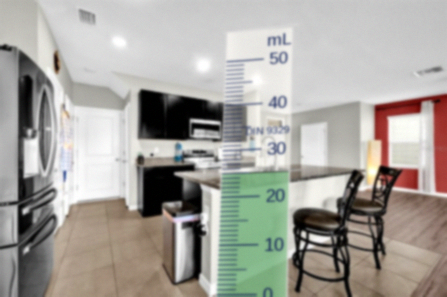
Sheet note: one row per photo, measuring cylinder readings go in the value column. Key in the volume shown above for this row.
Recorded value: 25 mL
